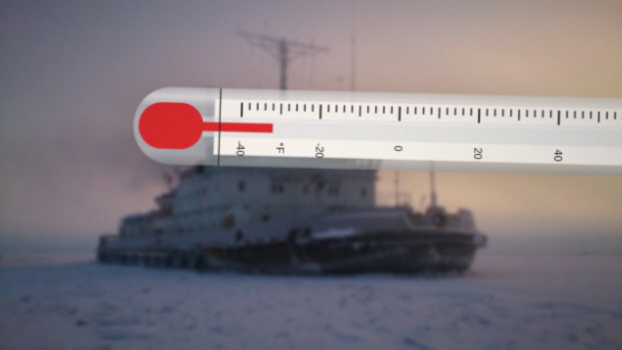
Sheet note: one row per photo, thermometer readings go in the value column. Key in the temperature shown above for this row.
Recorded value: -32 °F
